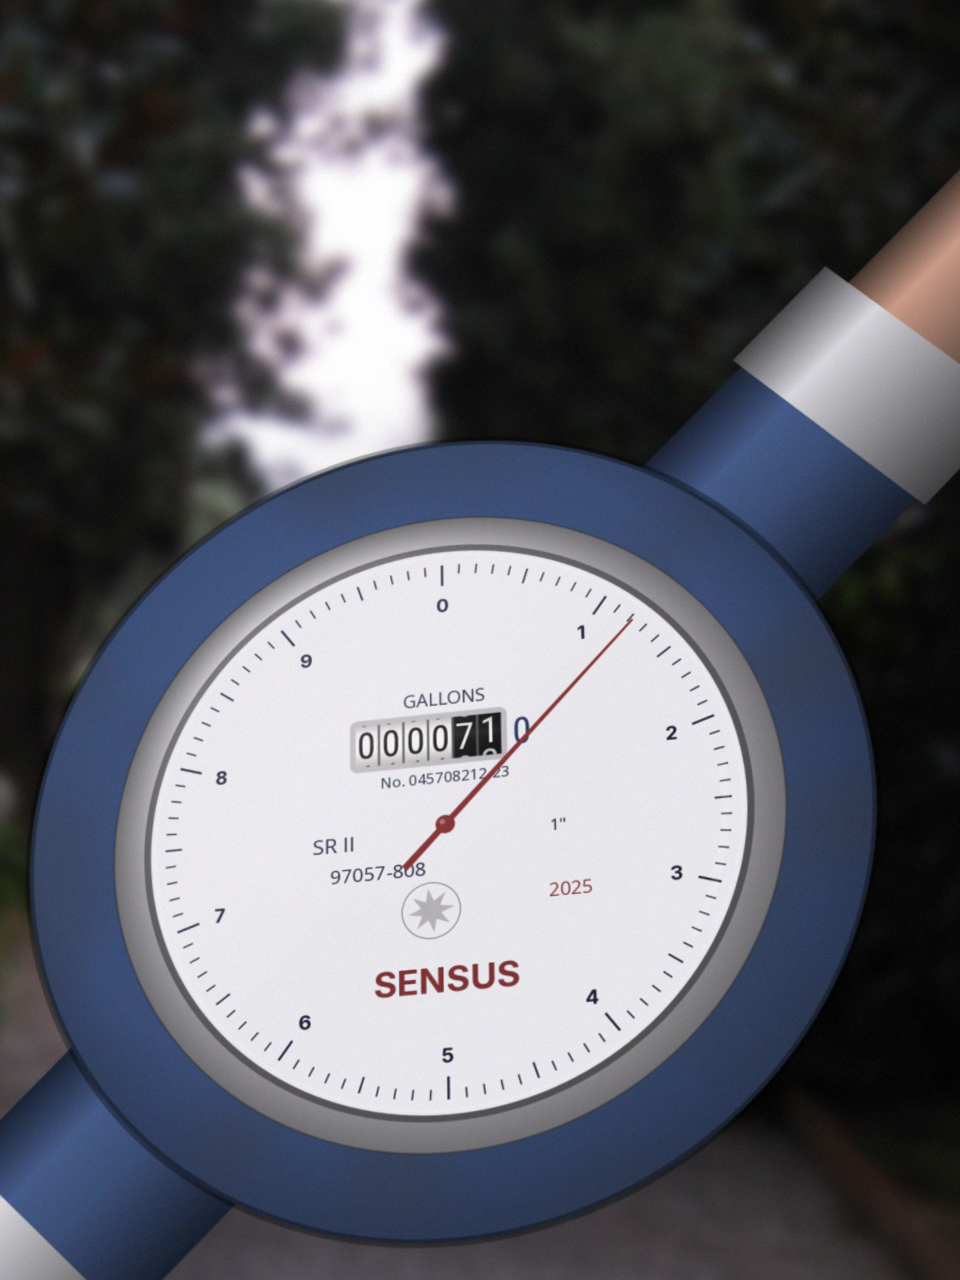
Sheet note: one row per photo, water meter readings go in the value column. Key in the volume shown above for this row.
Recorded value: 711.2 gal
